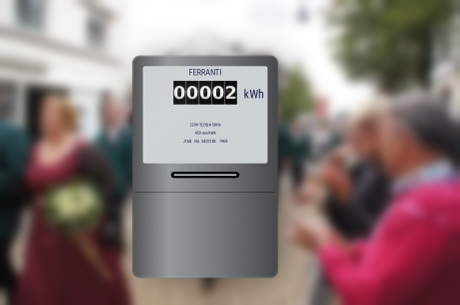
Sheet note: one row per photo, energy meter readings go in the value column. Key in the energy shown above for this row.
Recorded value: 2 kWh
